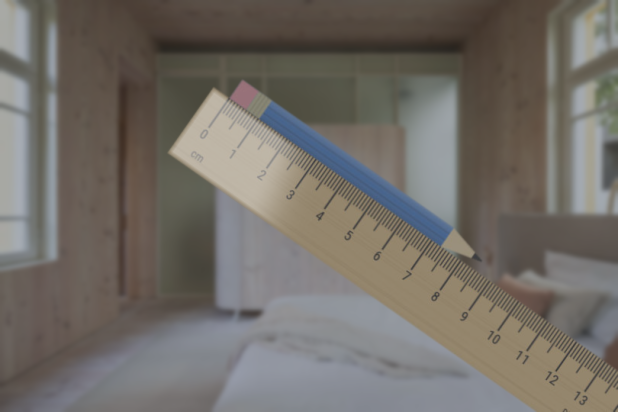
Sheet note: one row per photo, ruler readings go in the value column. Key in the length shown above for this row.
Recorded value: 8.5 cm
